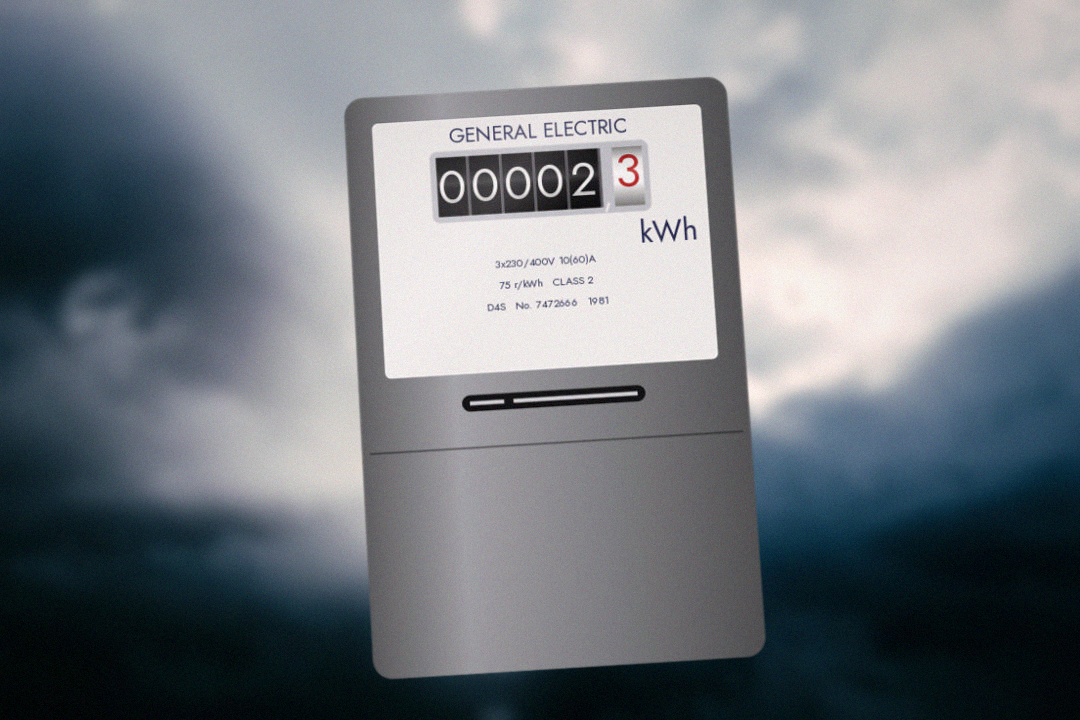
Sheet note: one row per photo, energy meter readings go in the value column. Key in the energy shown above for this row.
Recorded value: 2.3 kWh
